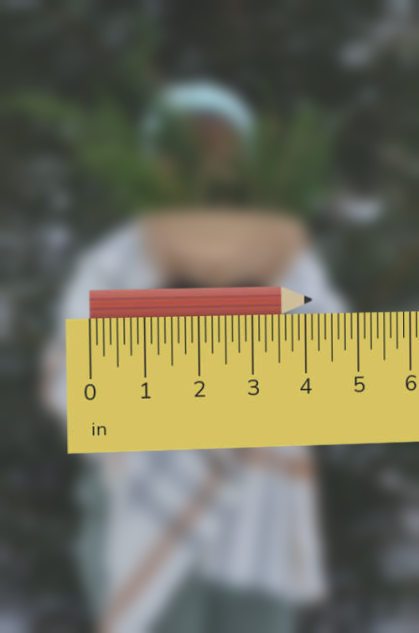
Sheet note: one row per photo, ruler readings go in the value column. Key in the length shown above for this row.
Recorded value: 4.125 in
